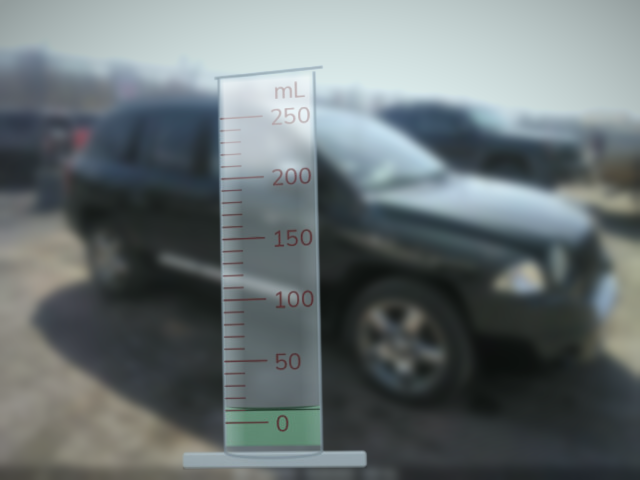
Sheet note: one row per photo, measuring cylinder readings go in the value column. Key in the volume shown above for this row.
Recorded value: 10 mL
